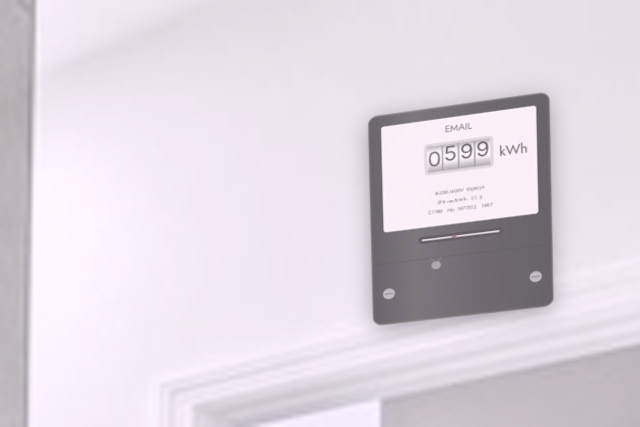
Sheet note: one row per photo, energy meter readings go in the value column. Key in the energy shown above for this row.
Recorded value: 599 kWh
